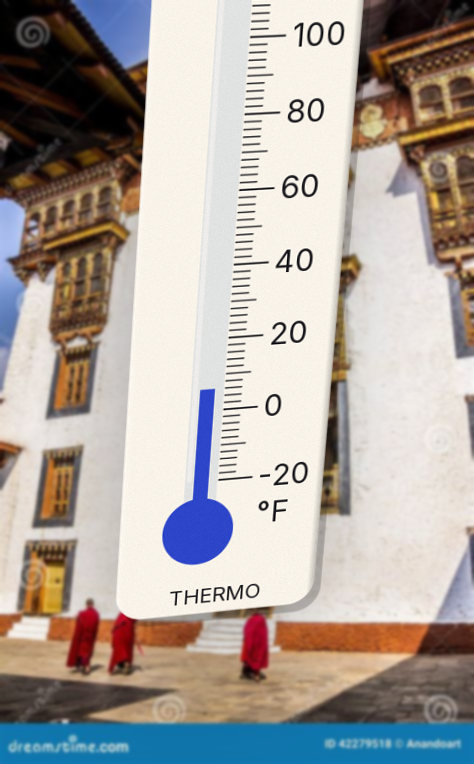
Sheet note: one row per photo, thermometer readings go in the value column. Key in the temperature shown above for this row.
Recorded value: 6 °F
